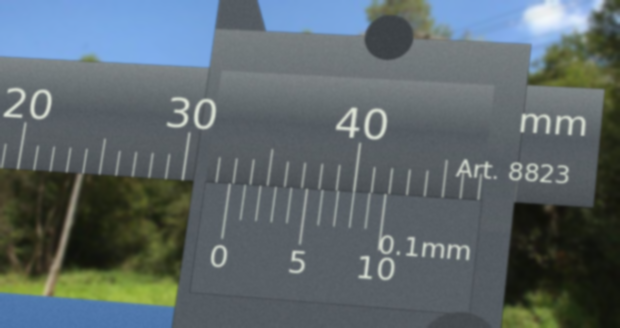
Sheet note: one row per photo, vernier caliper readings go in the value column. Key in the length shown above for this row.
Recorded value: 32.8 mm
